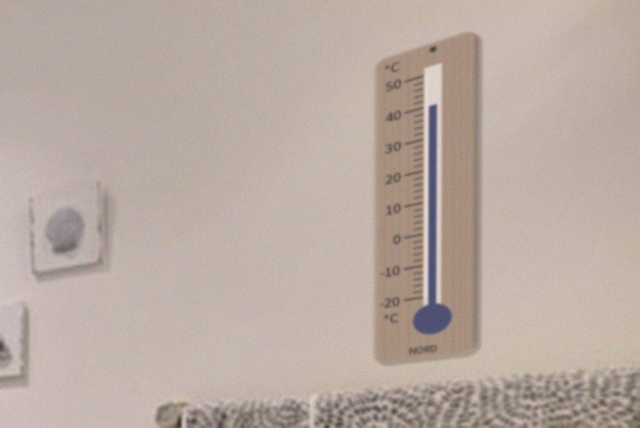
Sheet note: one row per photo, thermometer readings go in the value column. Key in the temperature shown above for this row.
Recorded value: 40 °C
